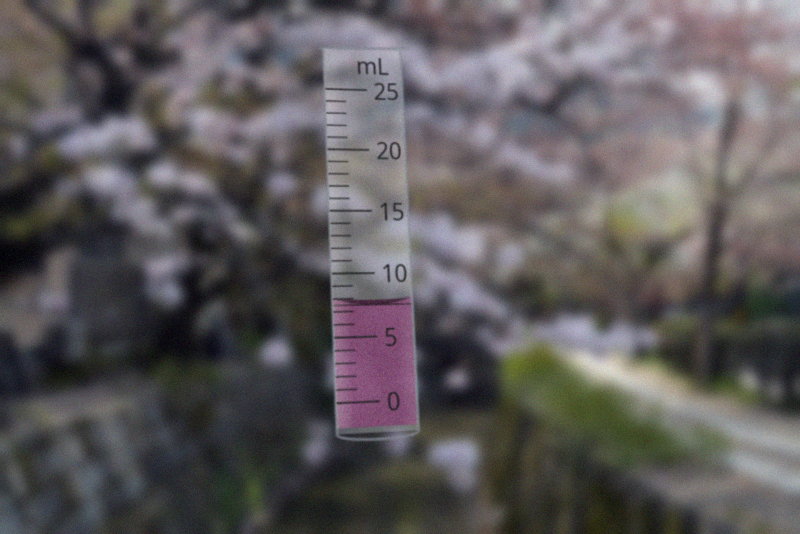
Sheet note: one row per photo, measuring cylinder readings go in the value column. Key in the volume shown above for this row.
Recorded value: 7.5 mL
